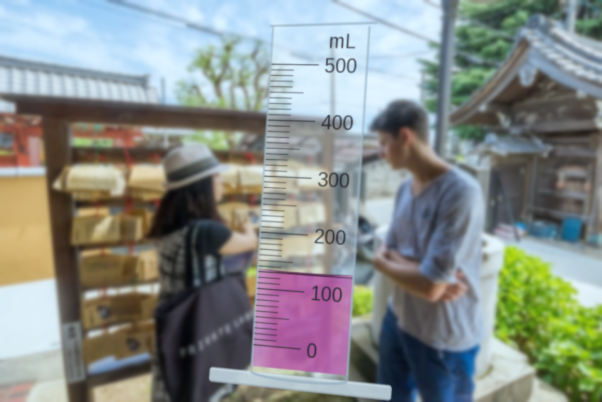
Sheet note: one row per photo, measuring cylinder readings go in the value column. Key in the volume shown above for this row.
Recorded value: 130 mL
